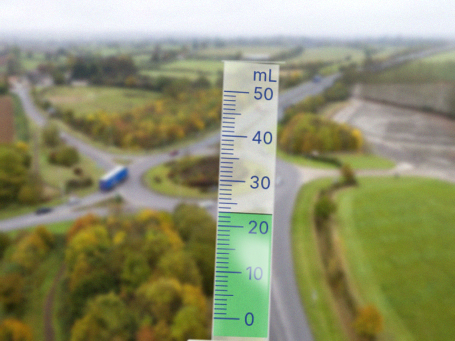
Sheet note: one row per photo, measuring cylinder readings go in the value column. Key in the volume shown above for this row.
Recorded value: 23 mL
